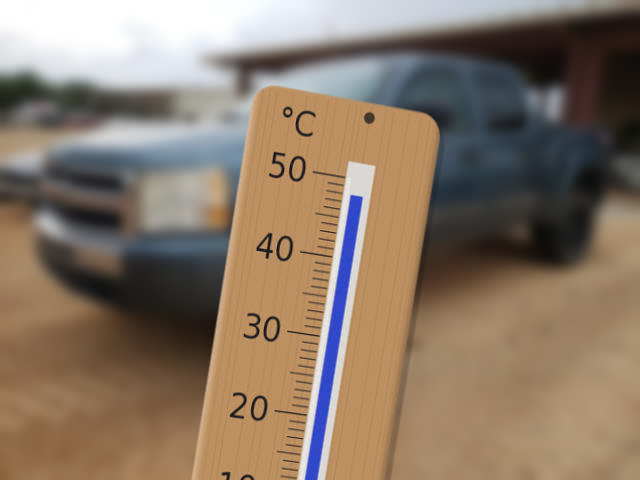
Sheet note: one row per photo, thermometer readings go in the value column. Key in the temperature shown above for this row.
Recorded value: 48 °C
